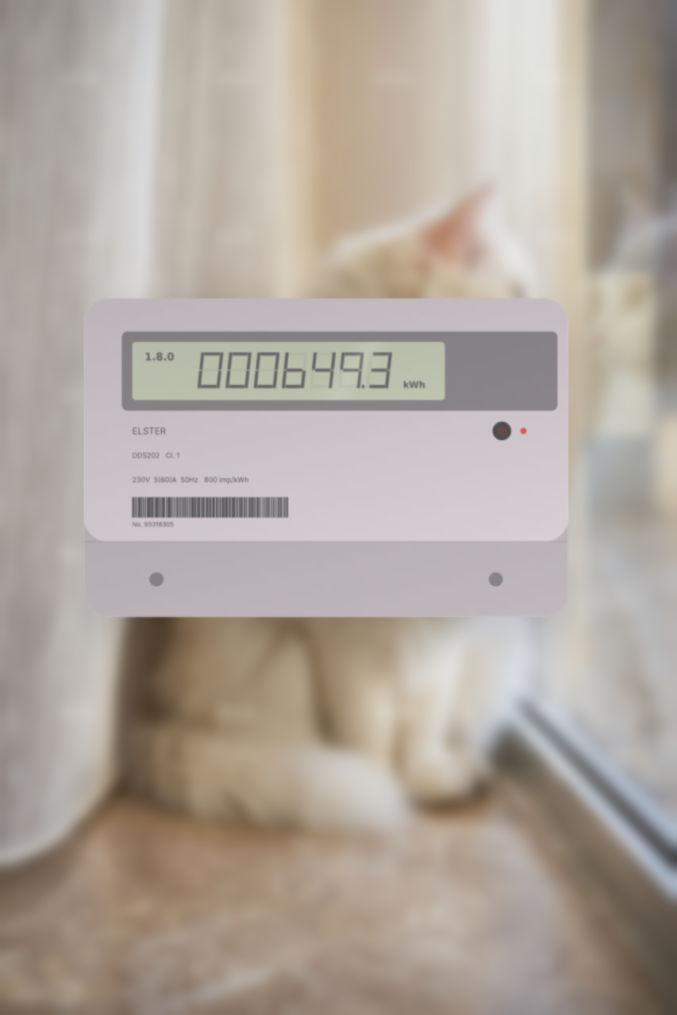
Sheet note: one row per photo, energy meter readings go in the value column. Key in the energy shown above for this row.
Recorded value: 649.3 kWh
